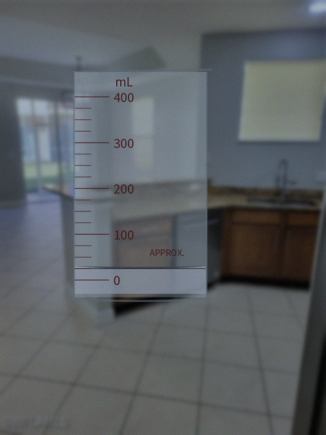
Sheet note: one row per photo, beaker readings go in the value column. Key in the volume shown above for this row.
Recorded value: 25 mL
